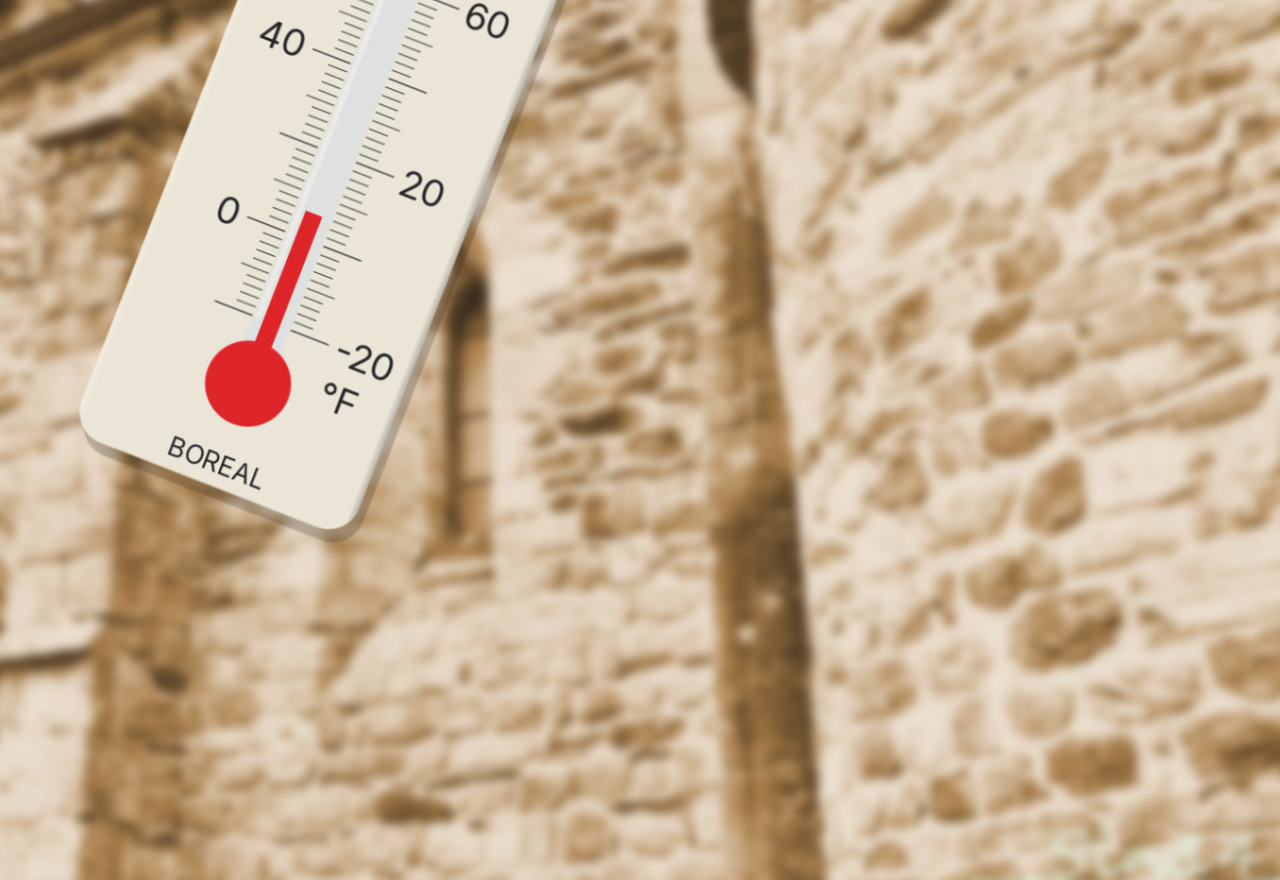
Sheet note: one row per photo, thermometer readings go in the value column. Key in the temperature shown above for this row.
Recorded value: 6 °F
